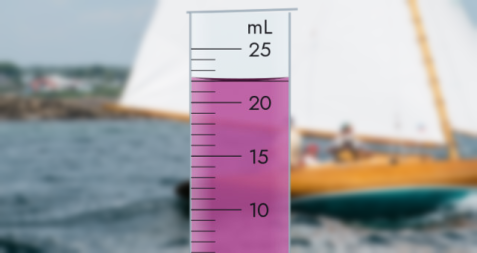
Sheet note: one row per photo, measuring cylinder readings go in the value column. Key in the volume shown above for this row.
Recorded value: 22 mL
